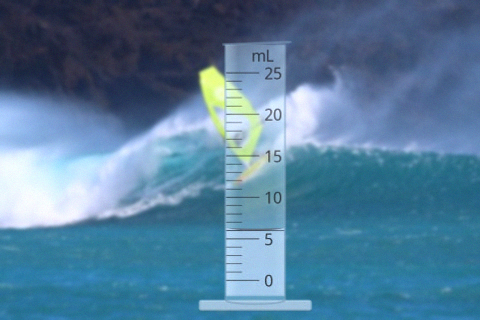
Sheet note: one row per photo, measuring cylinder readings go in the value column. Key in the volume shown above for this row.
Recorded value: 6 mL
